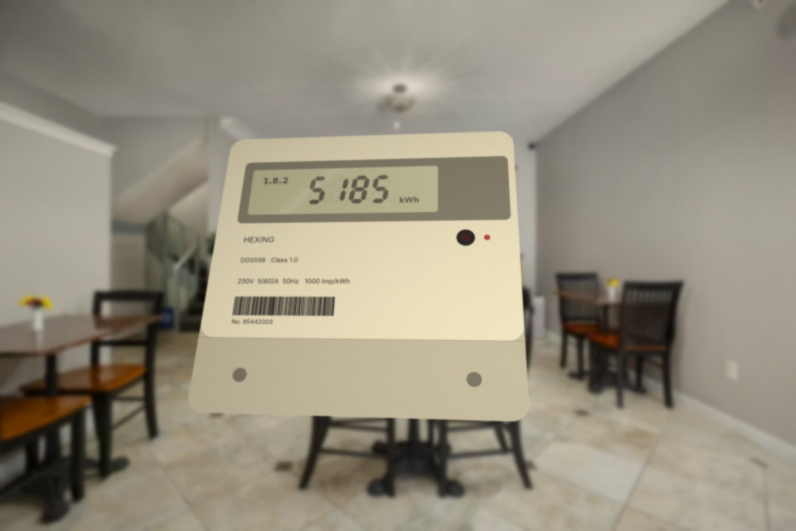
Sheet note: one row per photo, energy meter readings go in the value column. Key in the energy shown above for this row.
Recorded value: 5185 kWh
